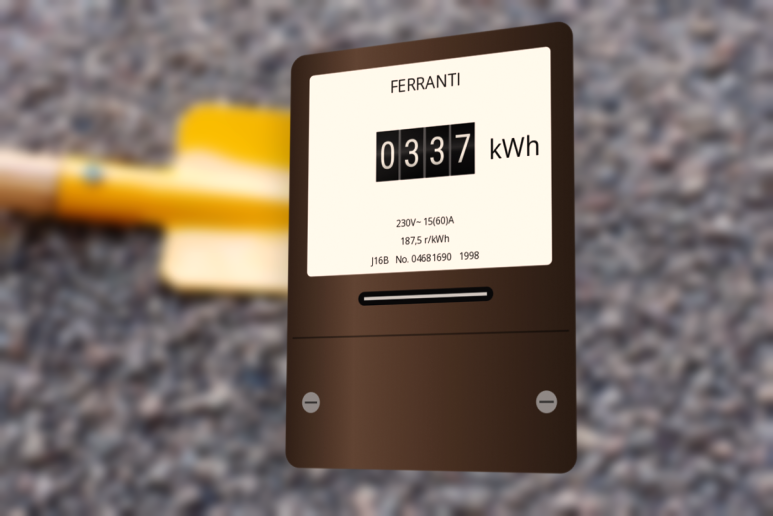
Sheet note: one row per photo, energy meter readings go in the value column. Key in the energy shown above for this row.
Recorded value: 337 kWh
